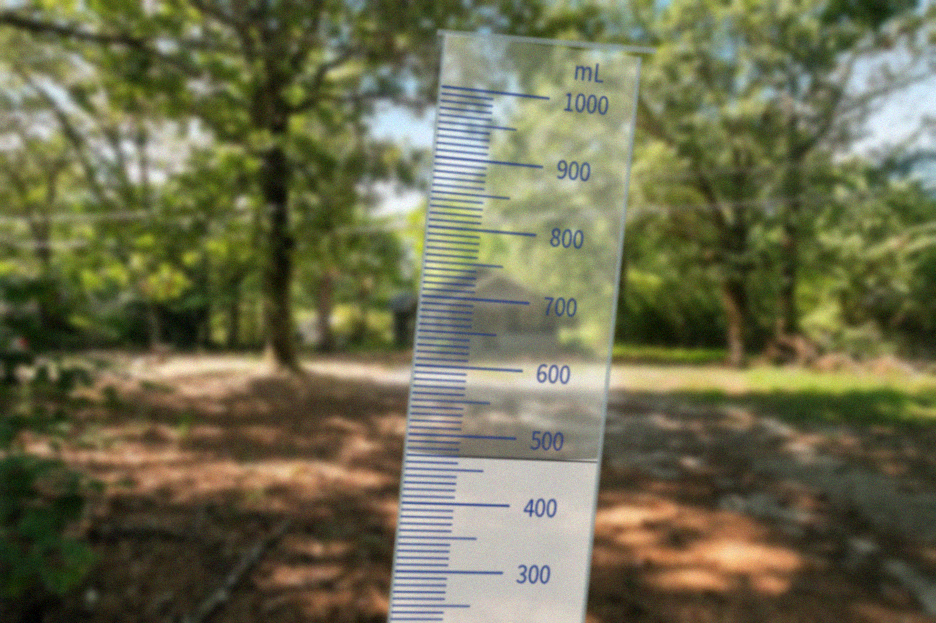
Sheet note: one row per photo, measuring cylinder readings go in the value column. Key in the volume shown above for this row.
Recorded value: 470 mL
